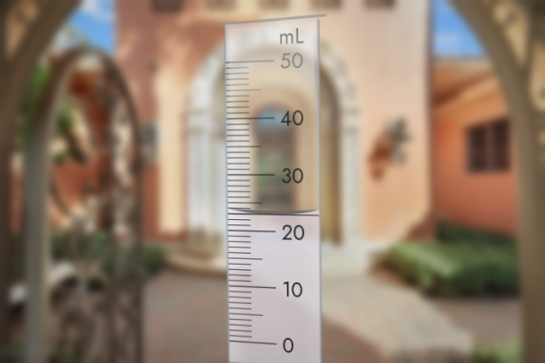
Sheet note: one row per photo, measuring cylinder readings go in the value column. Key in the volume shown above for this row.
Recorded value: 23 mL
